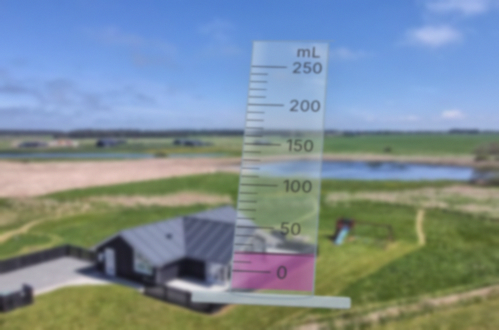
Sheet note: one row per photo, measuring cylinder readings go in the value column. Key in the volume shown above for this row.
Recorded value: 20 mL
